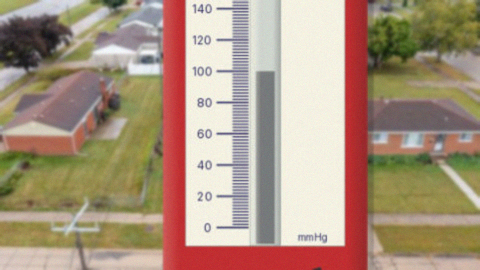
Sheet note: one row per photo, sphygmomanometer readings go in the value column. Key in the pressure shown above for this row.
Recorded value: 100 mmHg
